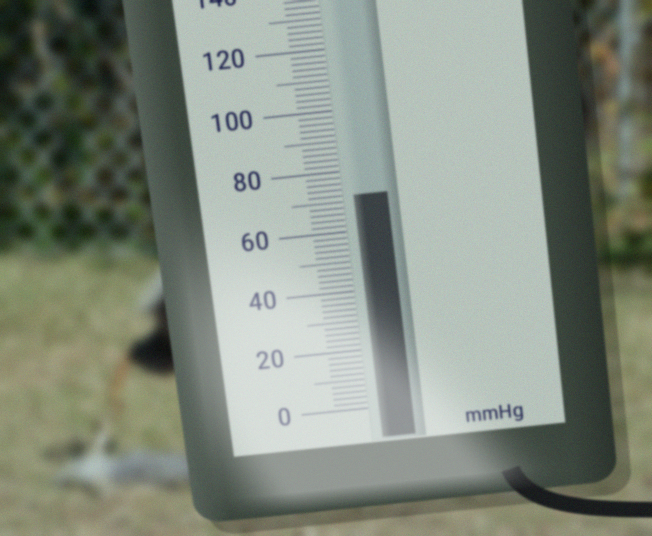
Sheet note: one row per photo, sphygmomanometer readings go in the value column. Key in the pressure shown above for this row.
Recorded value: 72 mmHg
